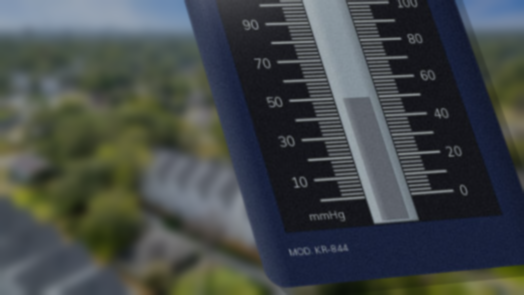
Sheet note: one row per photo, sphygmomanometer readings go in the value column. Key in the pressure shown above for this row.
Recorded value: 50 mmHg
